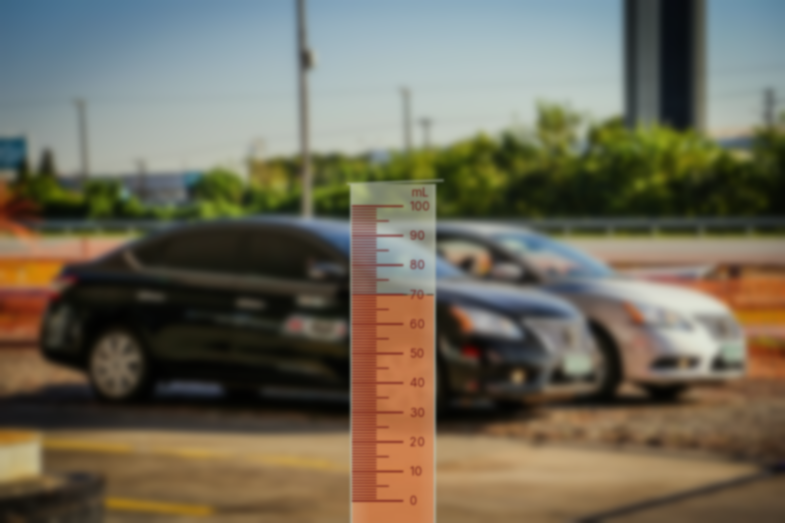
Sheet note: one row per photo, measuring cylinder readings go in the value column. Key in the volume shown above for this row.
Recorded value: 70 mL
